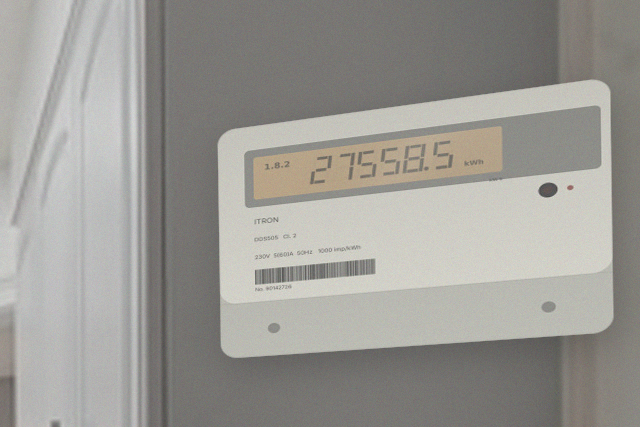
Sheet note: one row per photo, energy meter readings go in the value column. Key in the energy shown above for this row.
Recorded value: 27558.5 kWh
